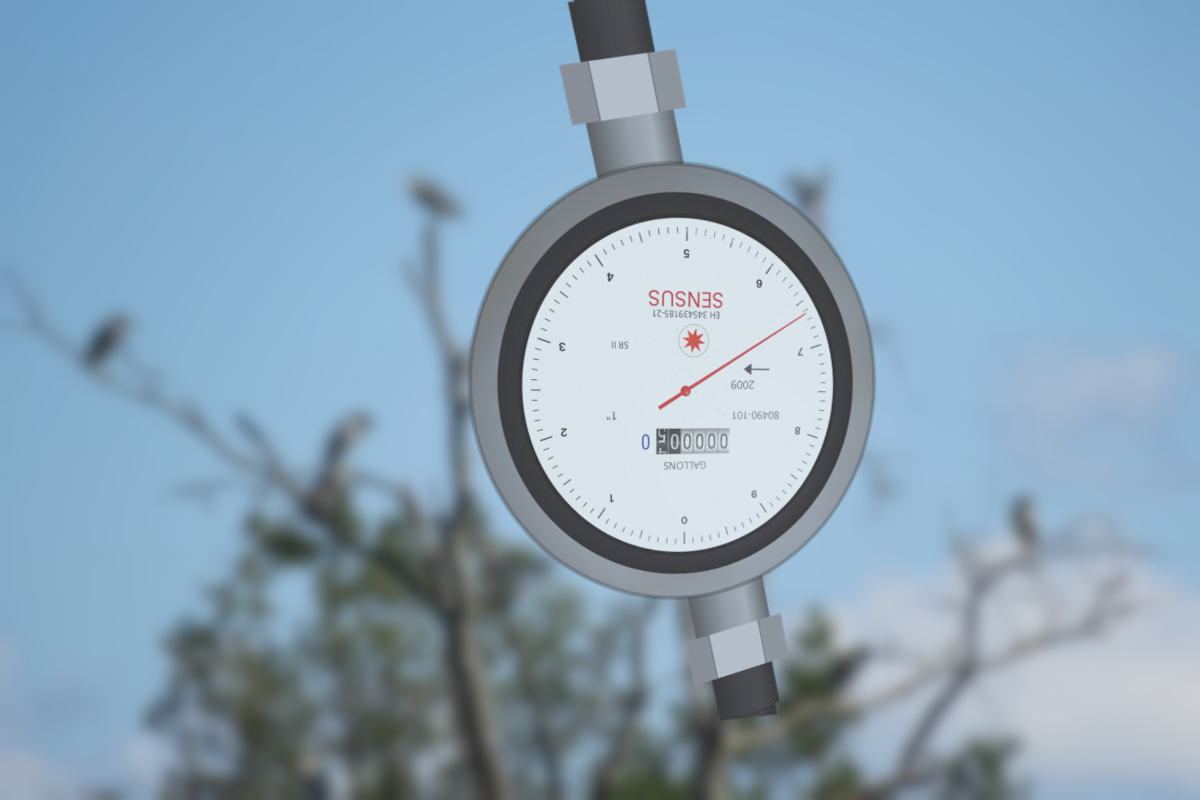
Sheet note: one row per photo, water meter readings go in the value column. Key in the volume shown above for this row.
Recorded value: 46.6 gal
